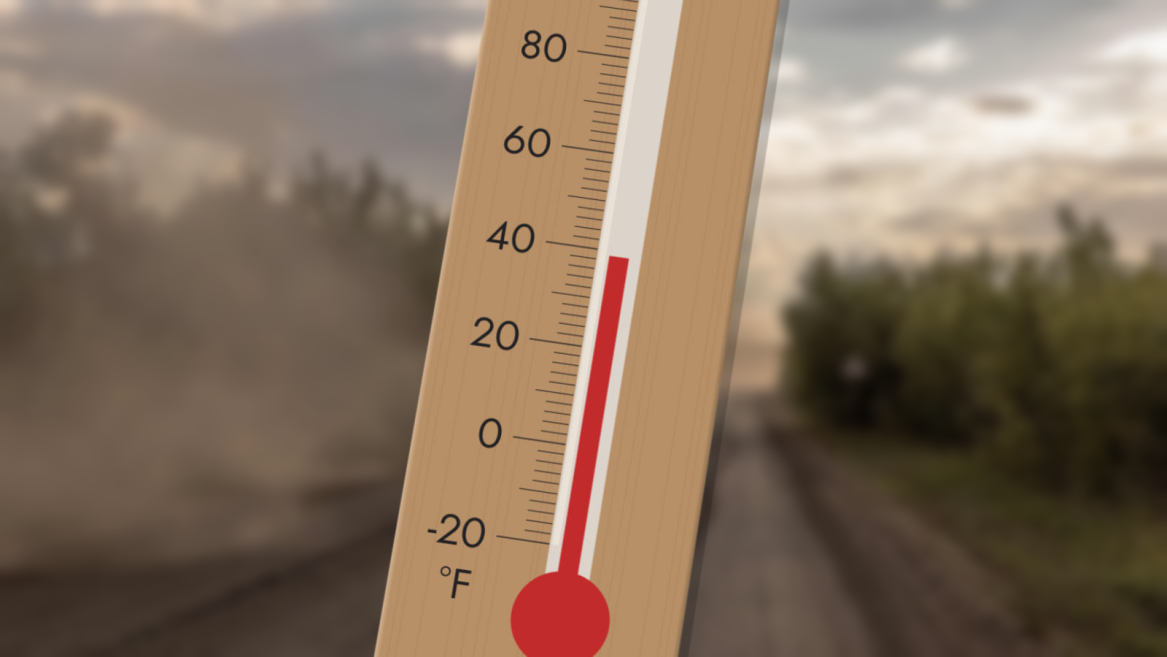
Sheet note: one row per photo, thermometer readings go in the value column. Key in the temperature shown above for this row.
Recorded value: 39 °F
